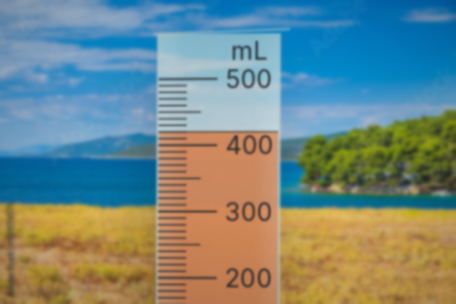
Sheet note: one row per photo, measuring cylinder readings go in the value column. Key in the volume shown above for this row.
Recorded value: 420 mL
